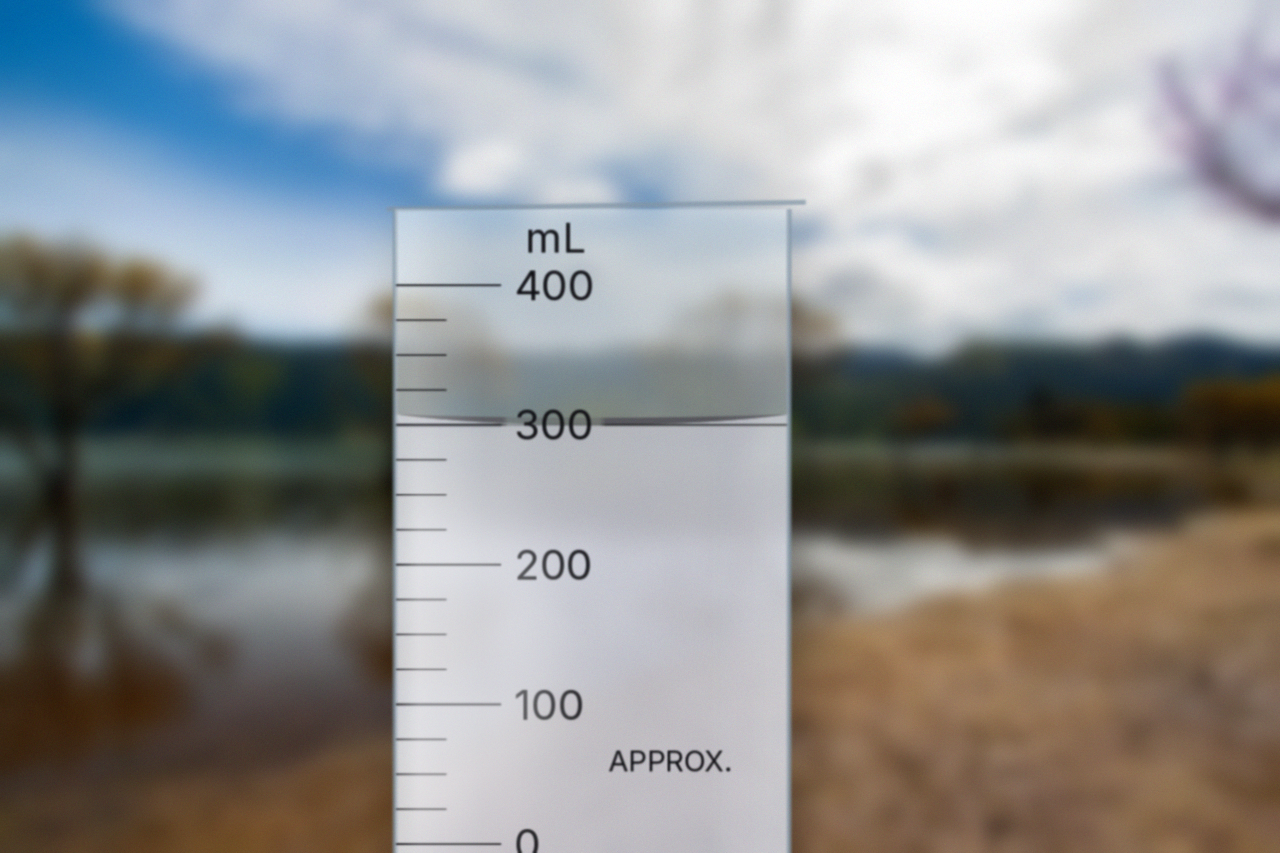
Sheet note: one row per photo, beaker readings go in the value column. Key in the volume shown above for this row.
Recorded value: 300 mL
